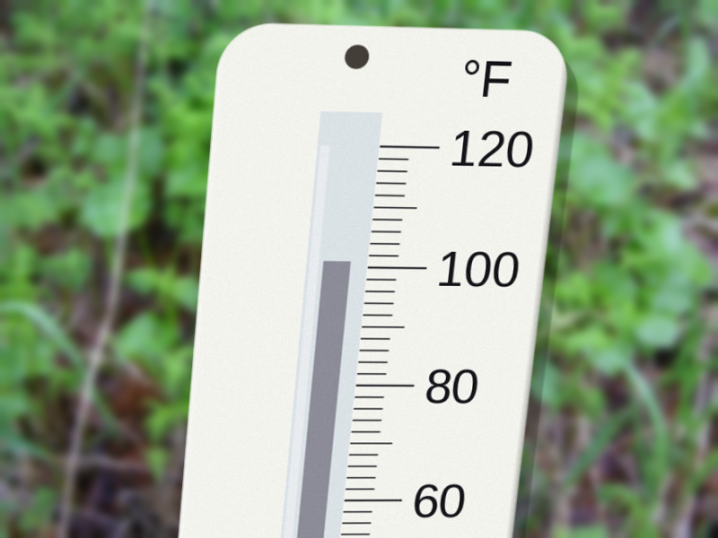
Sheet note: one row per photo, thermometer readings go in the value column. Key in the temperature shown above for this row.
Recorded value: 101 °F
